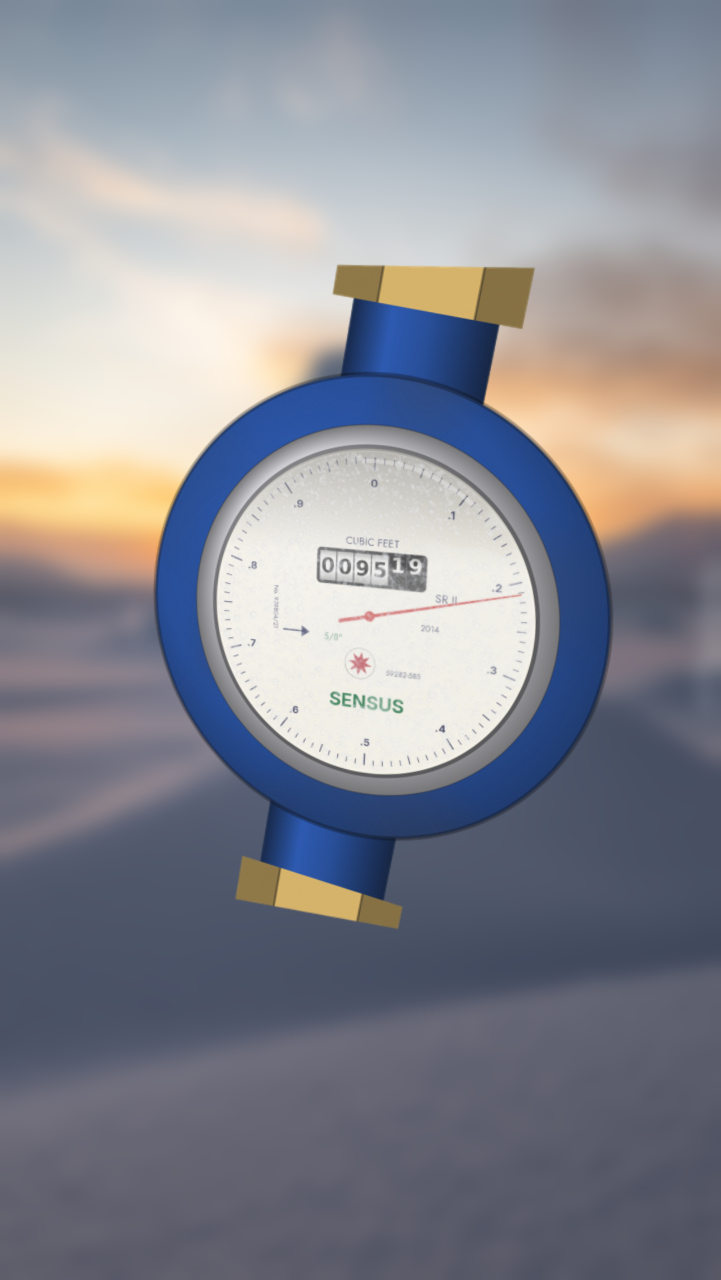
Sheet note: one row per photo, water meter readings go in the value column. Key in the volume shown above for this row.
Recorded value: 9519.21 ft³
